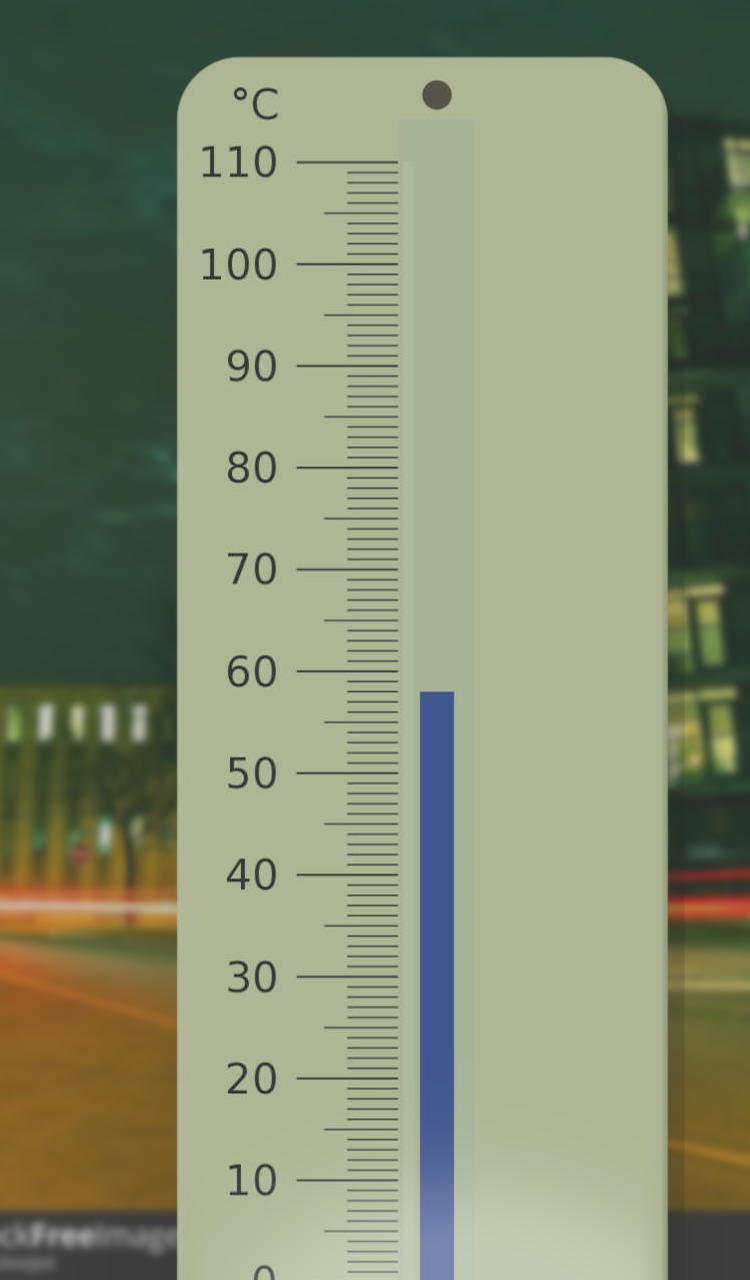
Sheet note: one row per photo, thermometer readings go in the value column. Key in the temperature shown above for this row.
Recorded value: 58 °C
